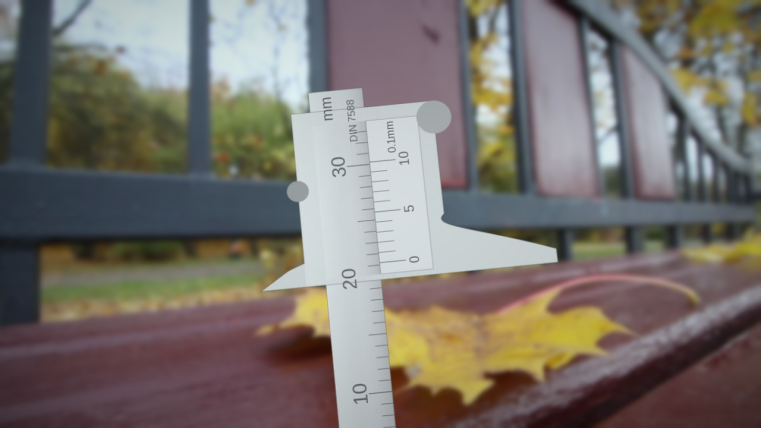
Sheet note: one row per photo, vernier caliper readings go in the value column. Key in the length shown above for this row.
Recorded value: 21.2 mm
